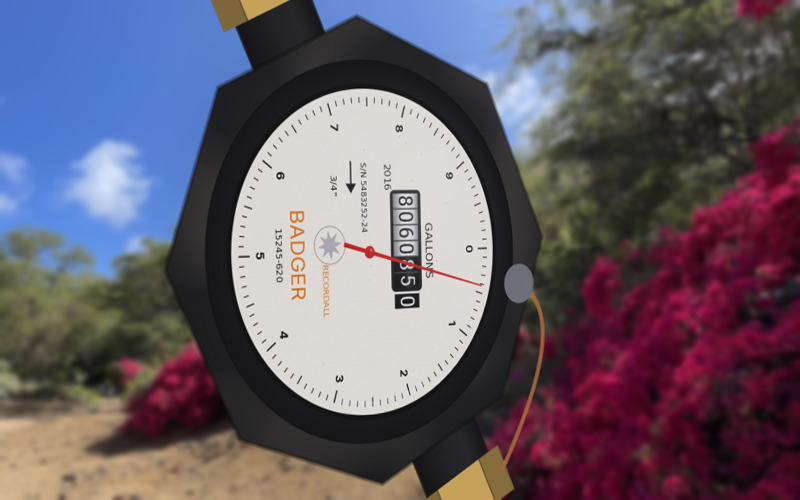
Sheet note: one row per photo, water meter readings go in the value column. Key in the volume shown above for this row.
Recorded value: 8060850.4 gal
